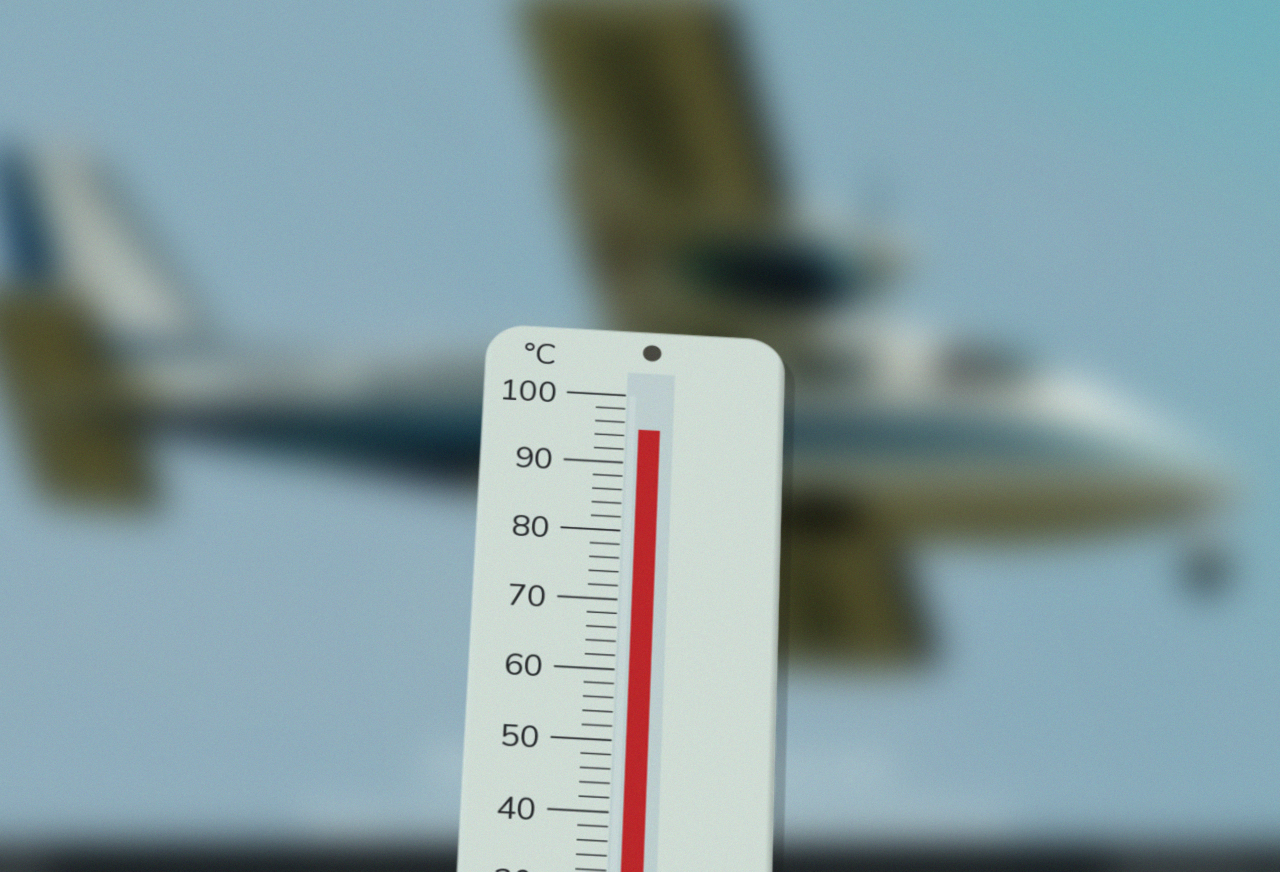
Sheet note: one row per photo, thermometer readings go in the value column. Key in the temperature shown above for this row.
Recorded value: 95 °C
